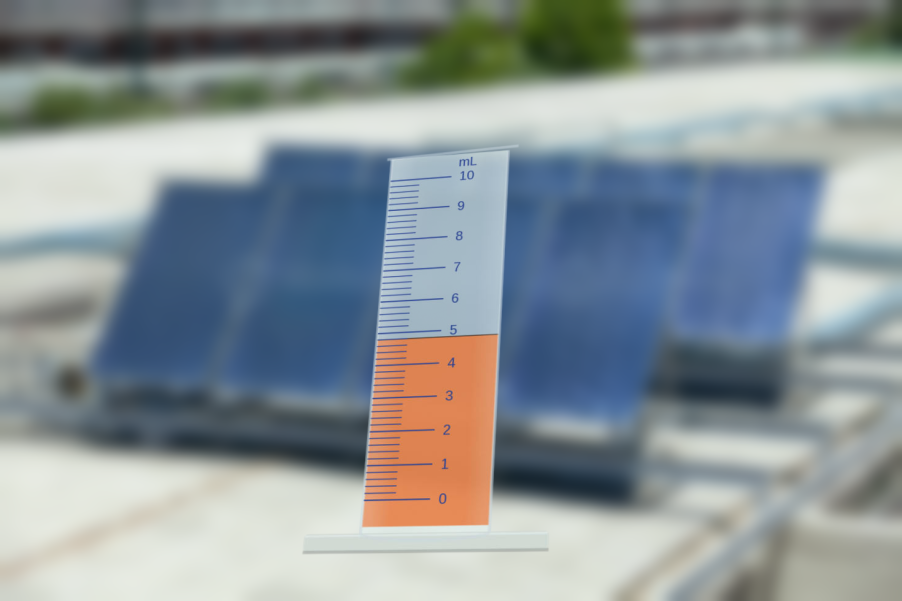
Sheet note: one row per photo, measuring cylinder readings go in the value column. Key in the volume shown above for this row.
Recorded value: 4.8 mL
